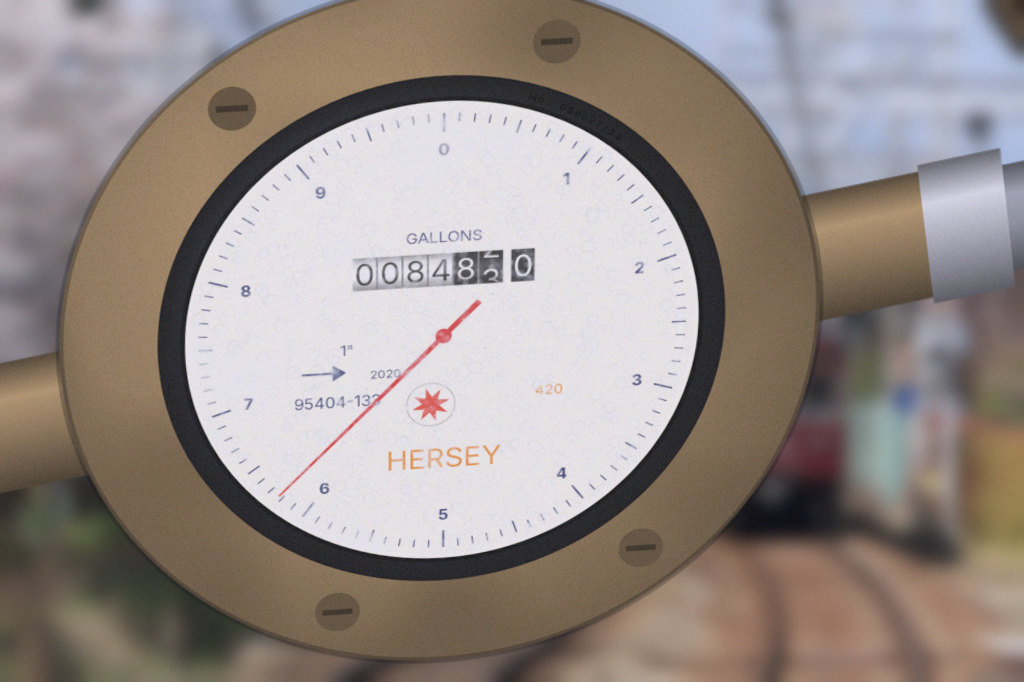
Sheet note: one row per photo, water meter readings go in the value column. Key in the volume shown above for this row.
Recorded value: 84826.2 gal
